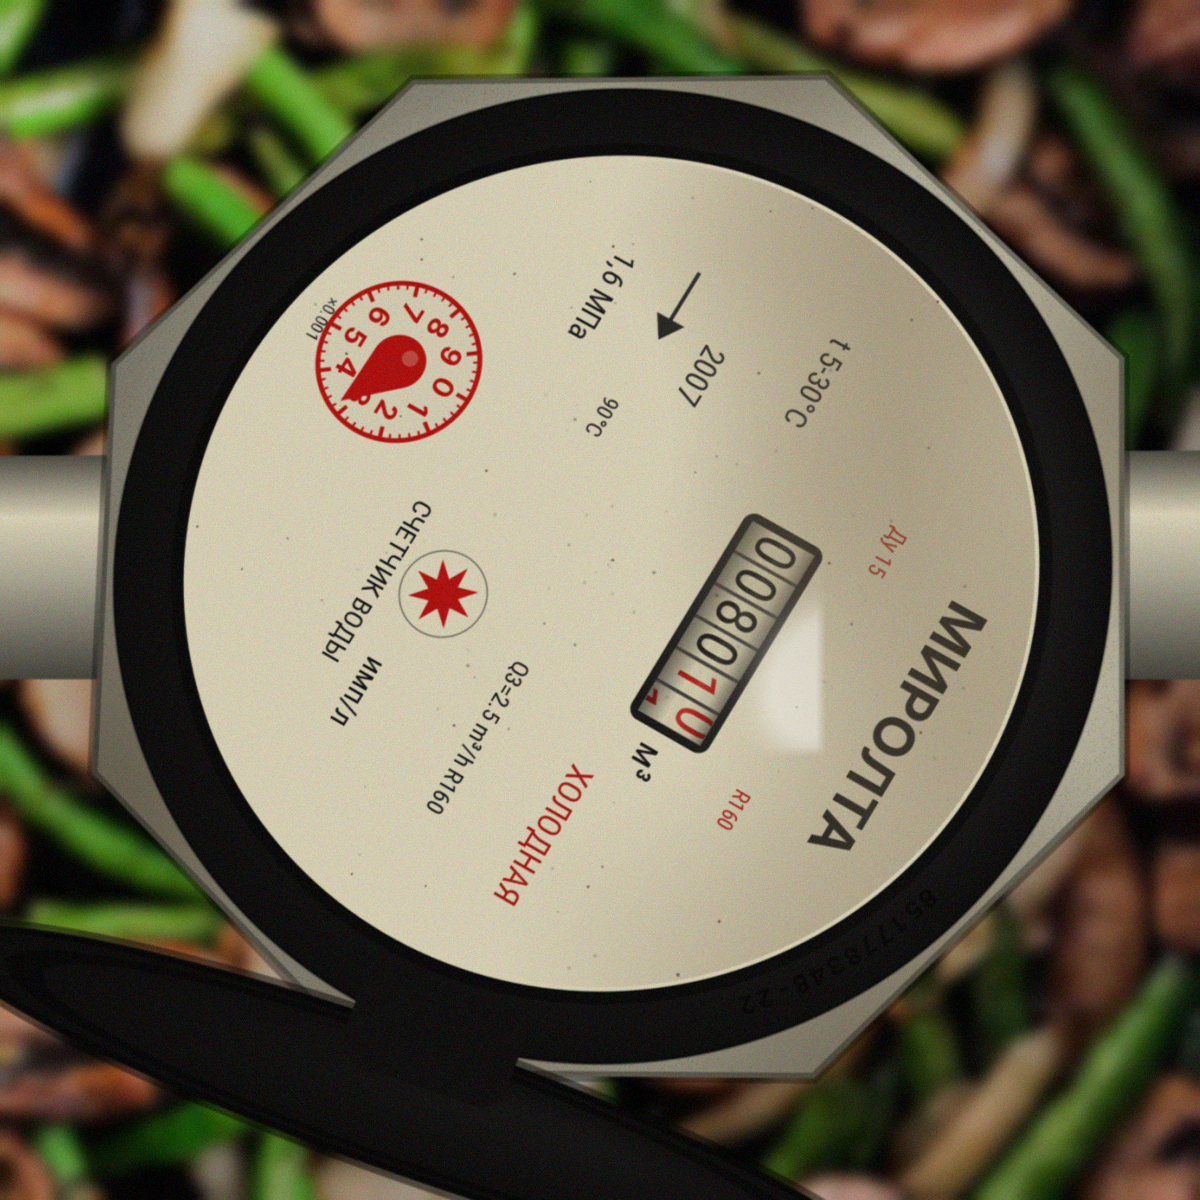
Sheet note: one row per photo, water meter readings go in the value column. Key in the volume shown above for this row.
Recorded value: 80.103 m³
